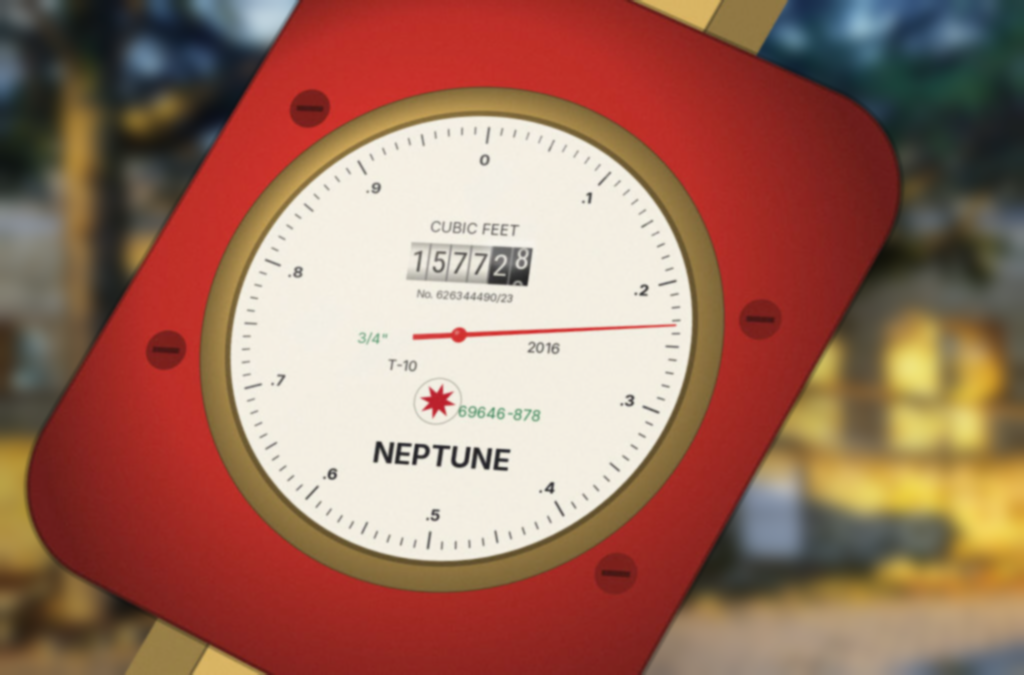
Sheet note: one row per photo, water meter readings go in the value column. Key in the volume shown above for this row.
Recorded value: 157728.23 ft³
